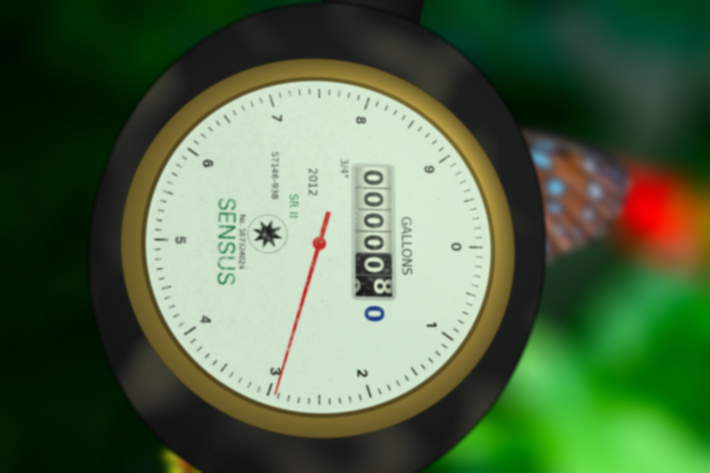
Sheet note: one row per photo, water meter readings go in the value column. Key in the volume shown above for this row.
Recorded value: 82.9 gal
